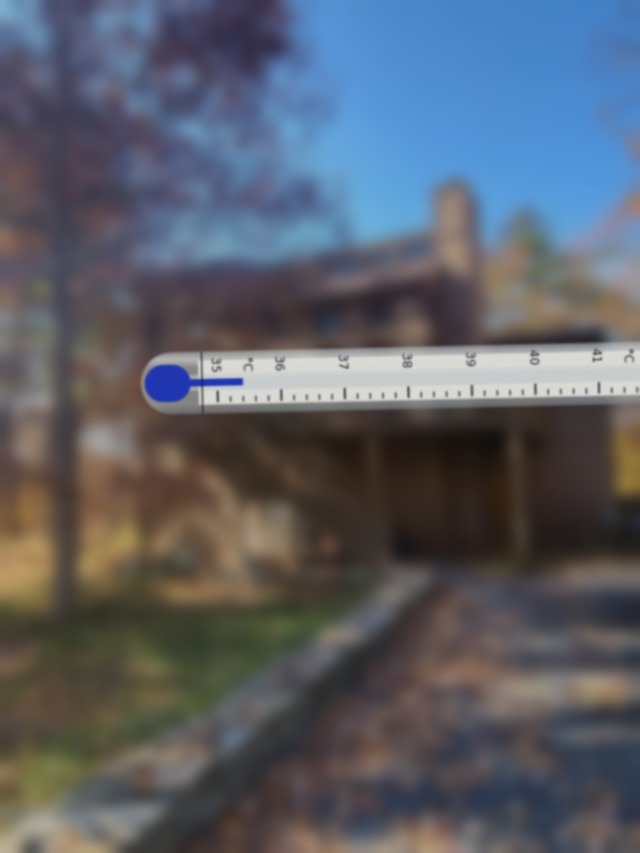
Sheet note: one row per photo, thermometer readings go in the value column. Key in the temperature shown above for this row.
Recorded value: 35.4 °C
